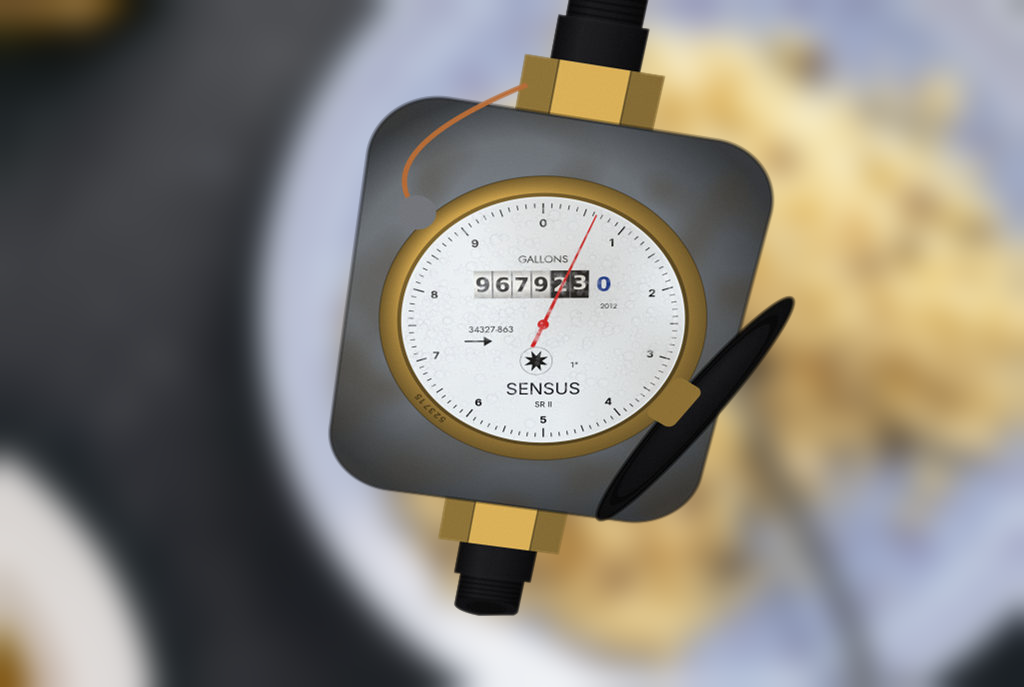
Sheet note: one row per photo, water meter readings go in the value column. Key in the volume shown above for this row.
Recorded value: 9679230.6 gal
